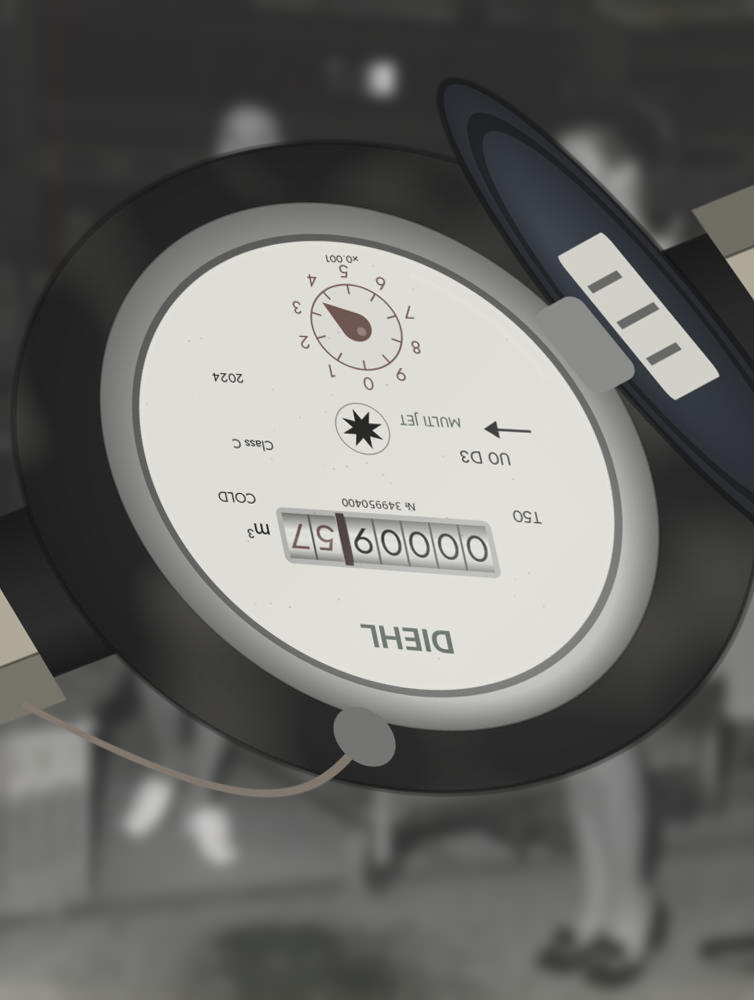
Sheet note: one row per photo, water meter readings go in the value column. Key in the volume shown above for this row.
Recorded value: 9.573 m³
